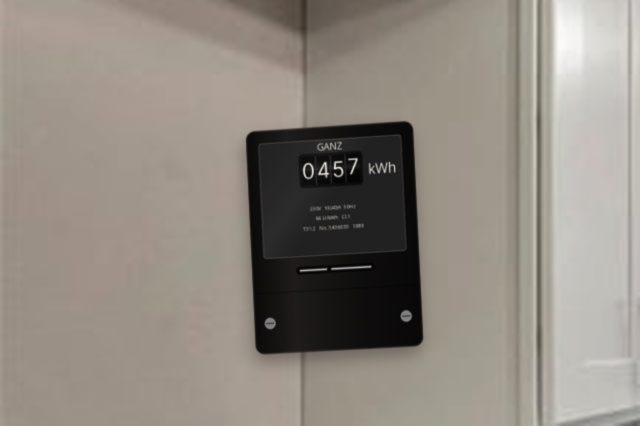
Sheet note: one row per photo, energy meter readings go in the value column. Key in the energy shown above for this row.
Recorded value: 457 kWh
